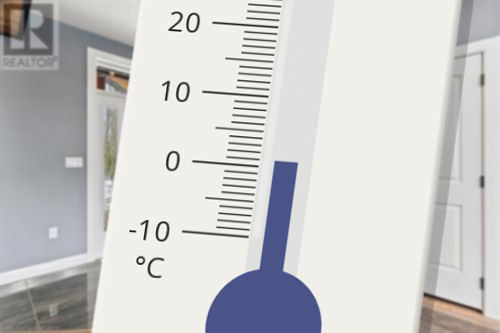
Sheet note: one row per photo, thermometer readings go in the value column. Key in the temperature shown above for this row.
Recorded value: 1 °C
